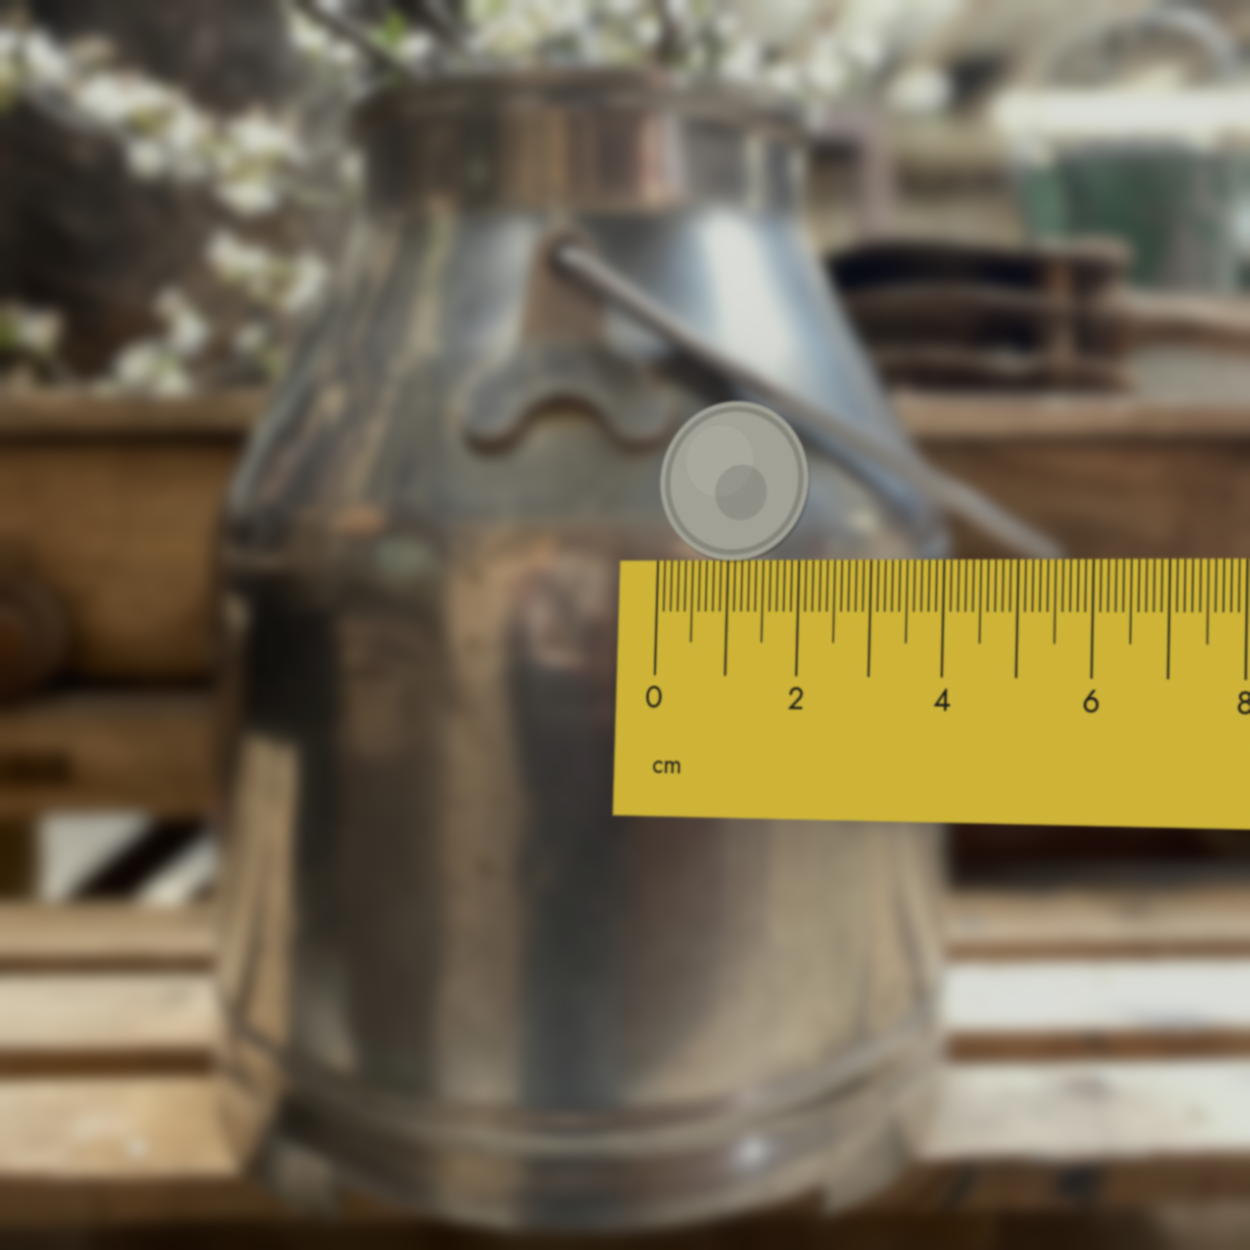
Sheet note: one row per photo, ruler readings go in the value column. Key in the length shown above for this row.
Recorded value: 2.1 cm
